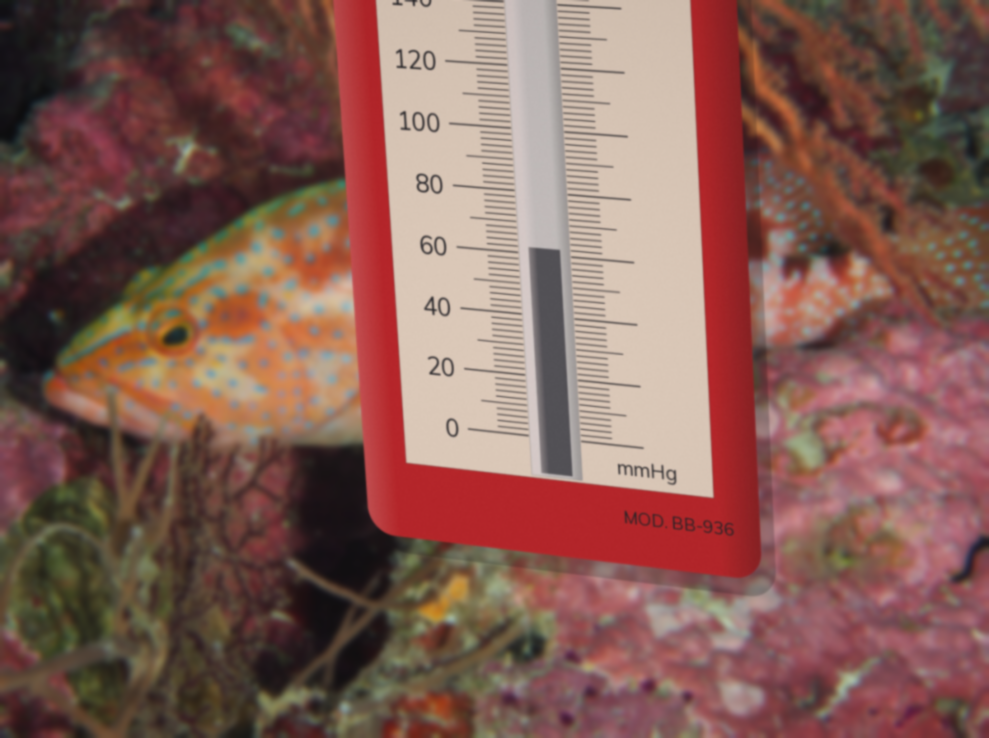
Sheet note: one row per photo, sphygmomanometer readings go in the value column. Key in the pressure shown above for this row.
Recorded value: 62 mmHg
